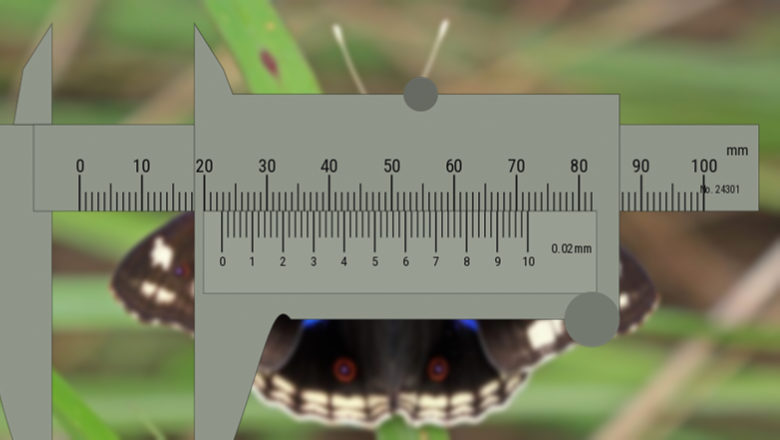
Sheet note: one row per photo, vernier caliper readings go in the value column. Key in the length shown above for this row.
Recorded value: 22.8 mm
